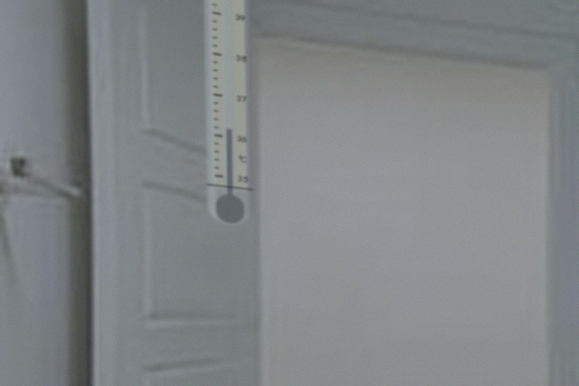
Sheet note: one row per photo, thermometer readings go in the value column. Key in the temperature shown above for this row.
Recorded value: 36.2 °C
